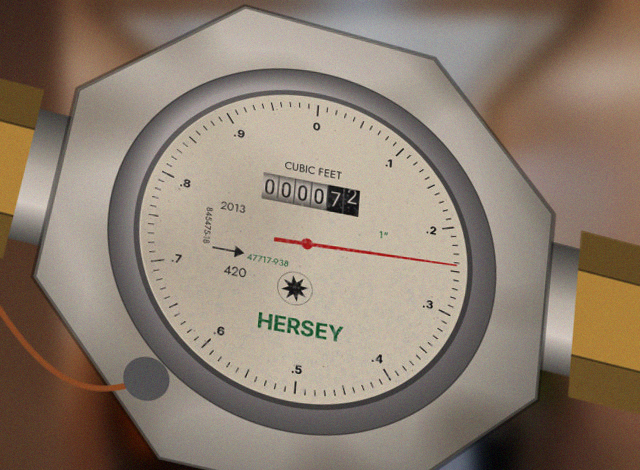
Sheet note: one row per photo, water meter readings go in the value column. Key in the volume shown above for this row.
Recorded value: 72.24 ft³
